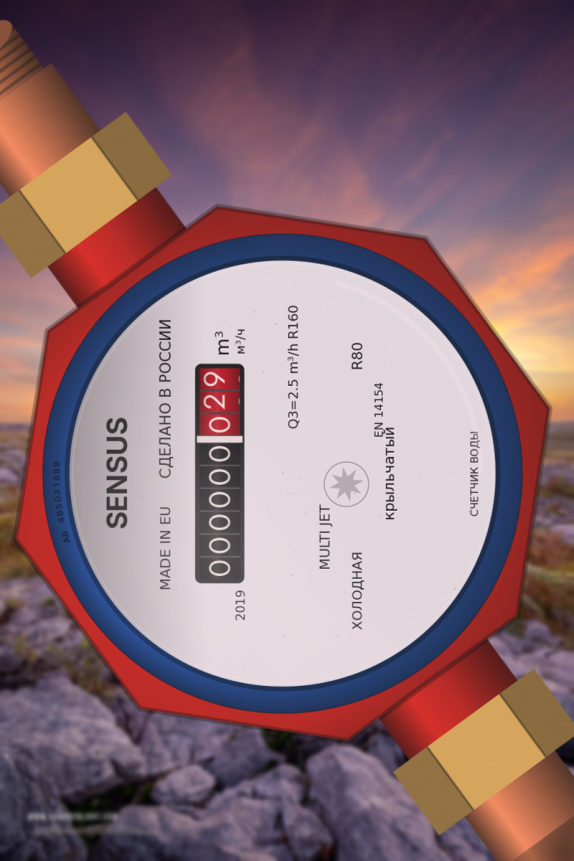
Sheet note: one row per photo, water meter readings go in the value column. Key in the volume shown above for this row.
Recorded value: 0.029 m³
